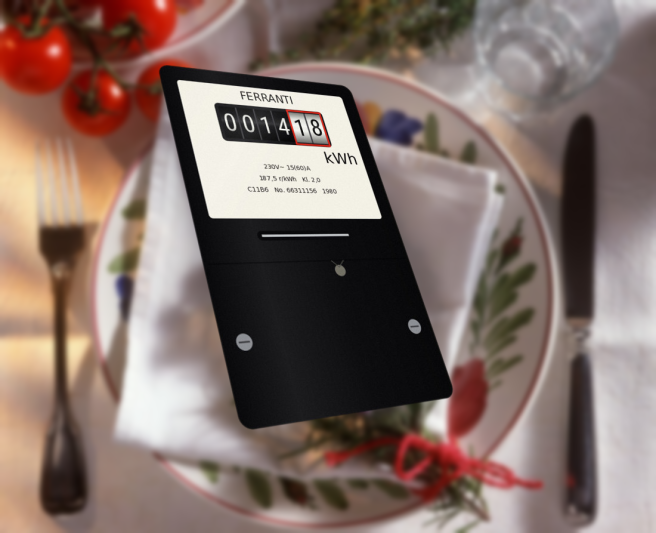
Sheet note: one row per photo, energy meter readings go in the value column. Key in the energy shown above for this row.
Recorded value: 14.18 kWh
